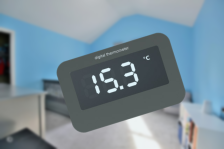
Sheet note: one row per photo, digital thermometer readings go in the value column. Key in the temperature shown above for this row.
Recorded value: 15.3 °C
